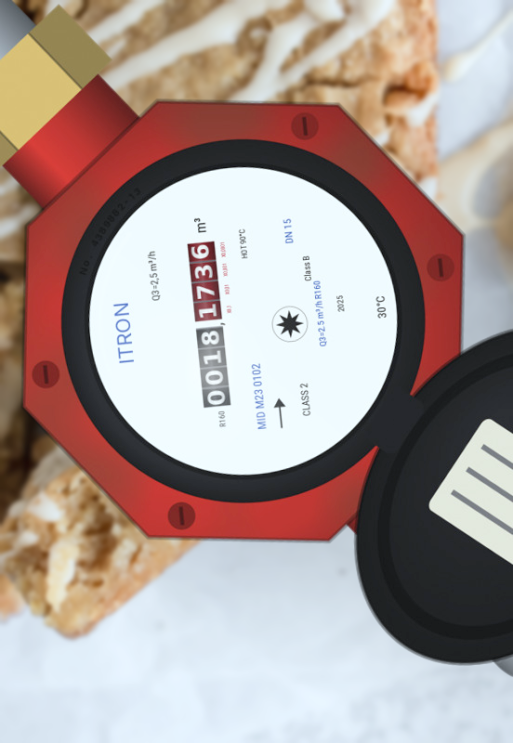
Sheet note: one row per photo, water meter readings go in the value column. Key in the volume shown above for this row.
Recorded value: 18.1736 m³
